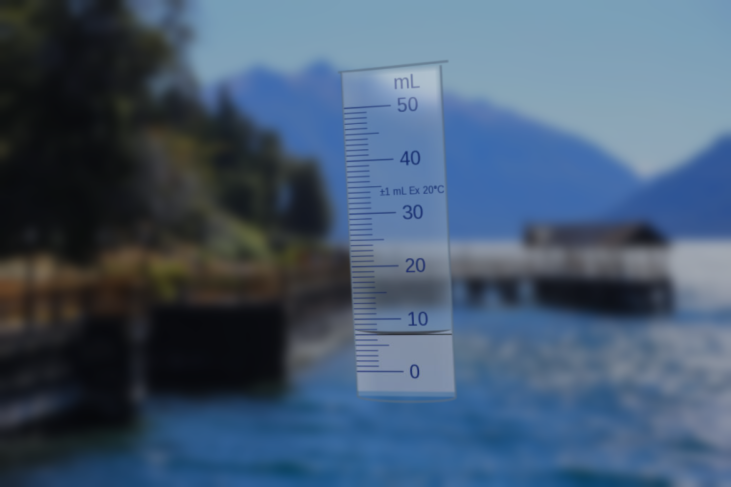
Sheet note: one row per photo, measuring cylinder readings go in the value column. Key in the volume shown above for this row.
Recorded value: 7 mL
